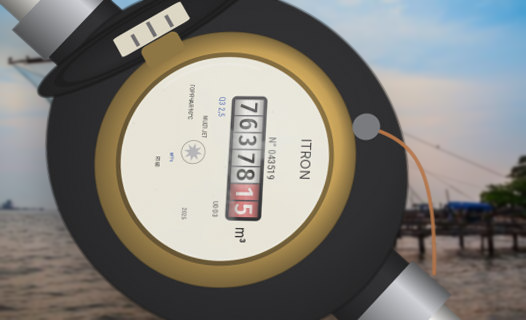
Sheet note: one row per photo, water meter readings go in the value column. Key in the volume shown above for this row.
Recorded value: 76378.15 m³
